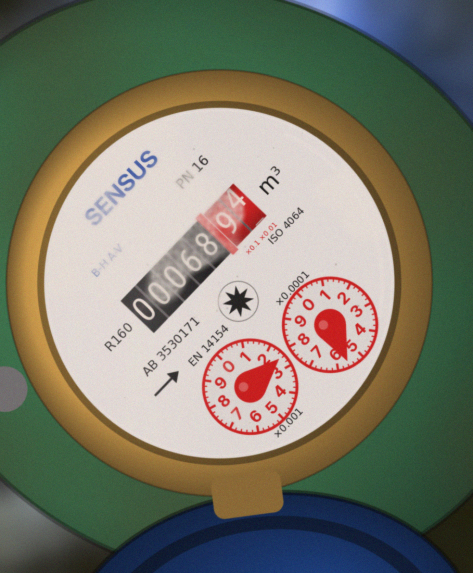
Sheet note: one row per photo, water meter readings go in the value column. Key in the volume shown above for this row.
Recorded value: 68.9425 m³
